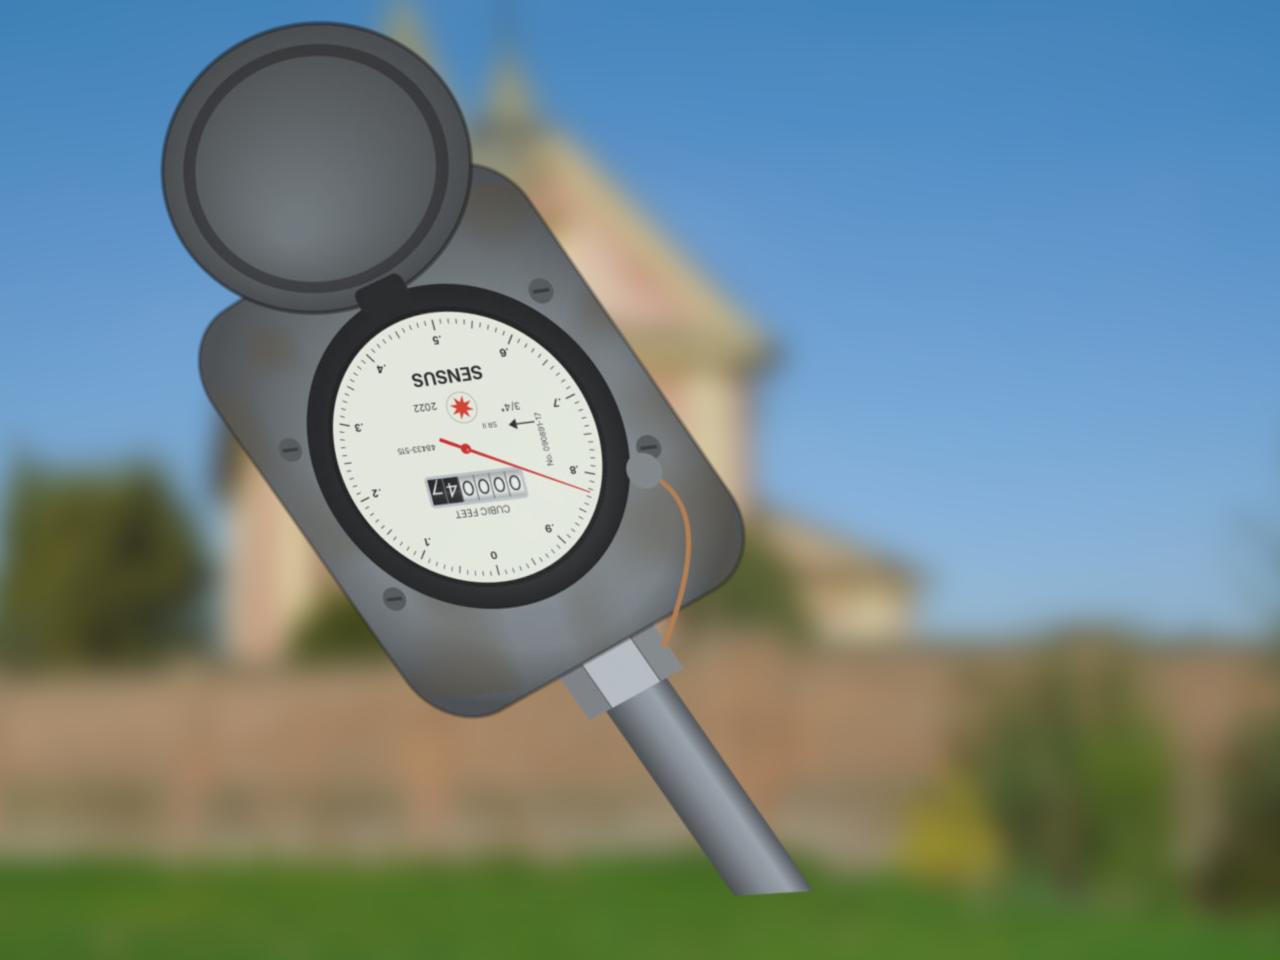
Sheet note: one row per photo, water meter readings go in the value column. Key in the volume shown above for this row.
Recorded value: 46.82 ft³
